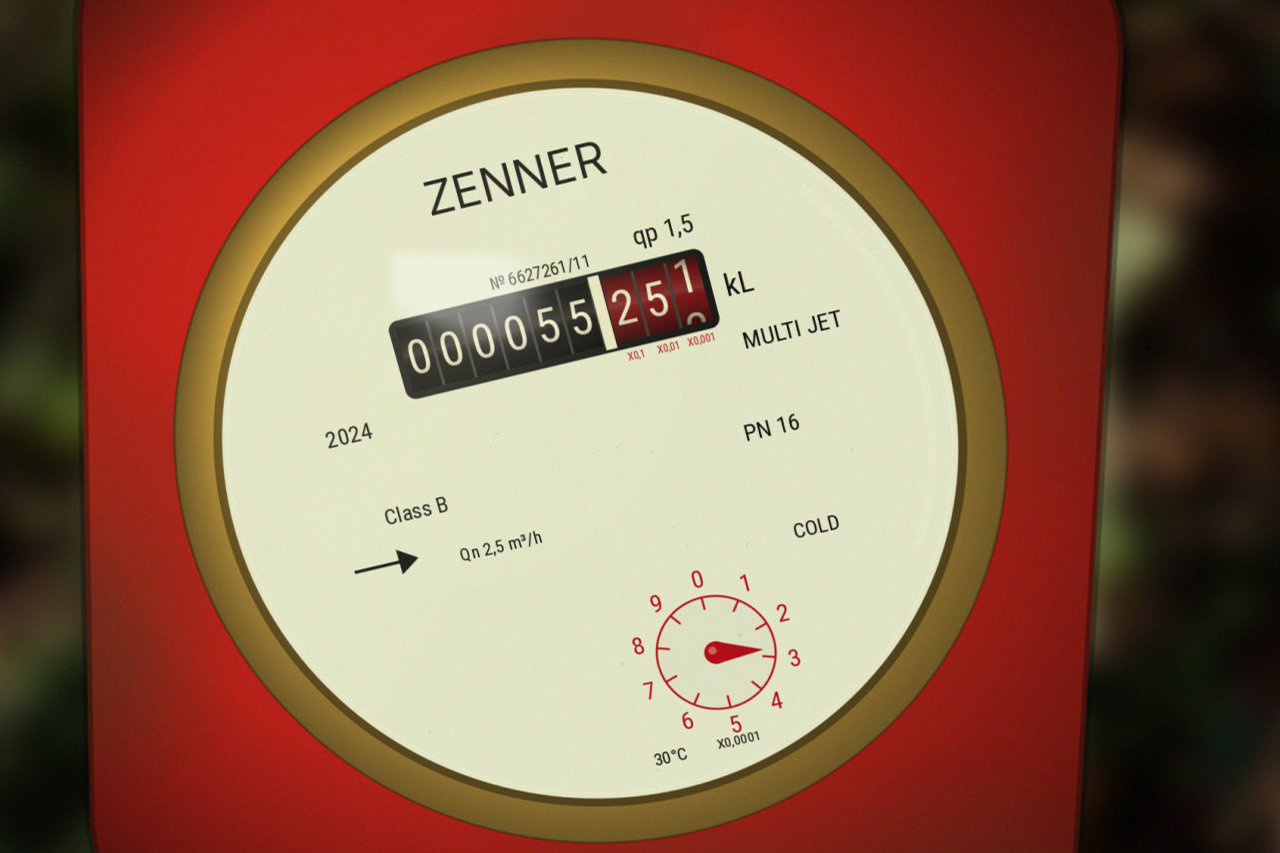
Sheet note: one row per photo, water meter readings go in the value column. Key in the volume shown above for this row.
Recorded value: 55.2512 kL
